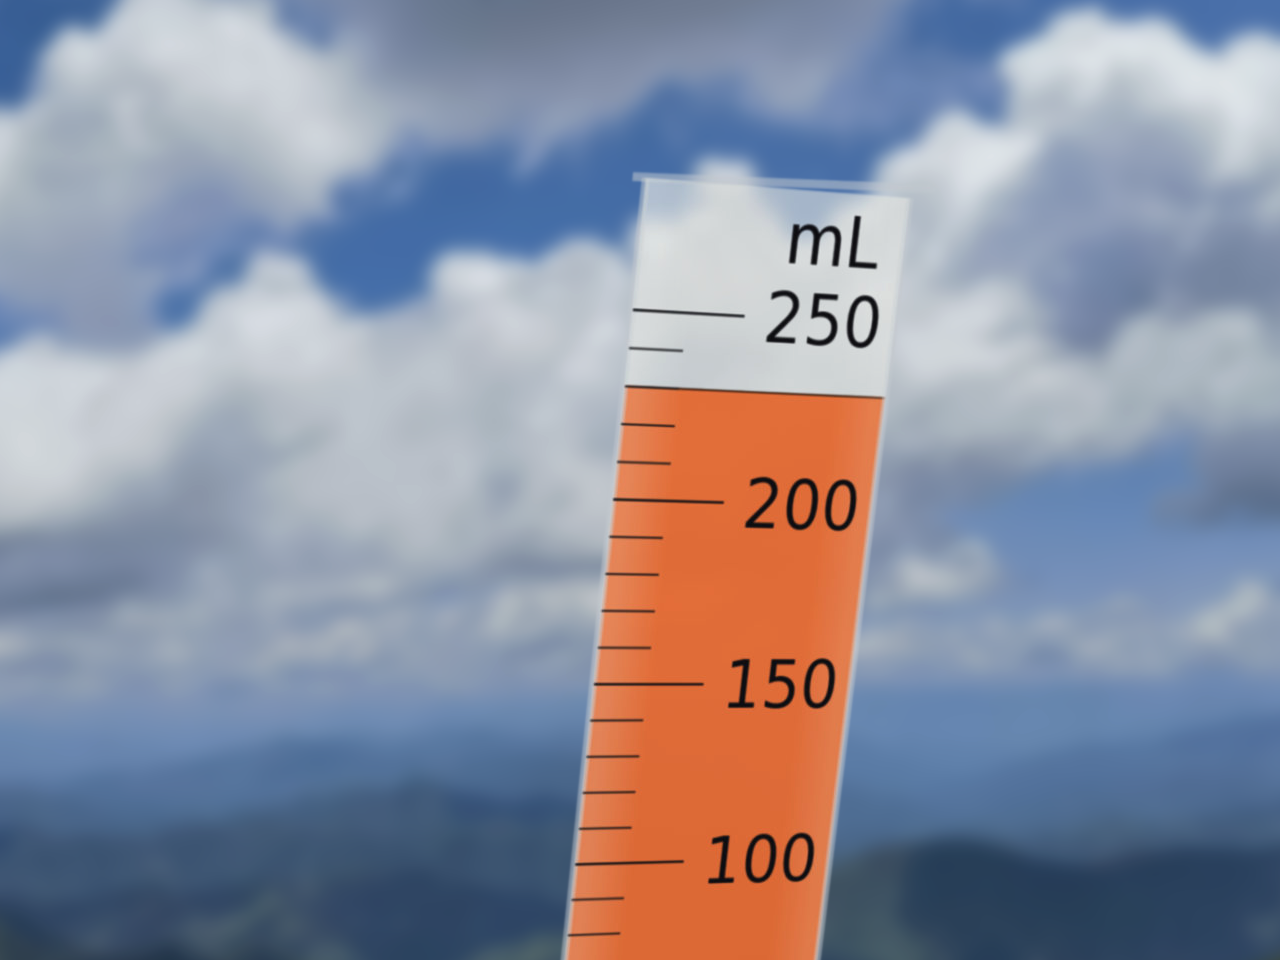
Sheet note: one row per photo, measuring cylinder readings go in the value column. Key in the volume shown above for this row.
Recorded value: 230 mL
